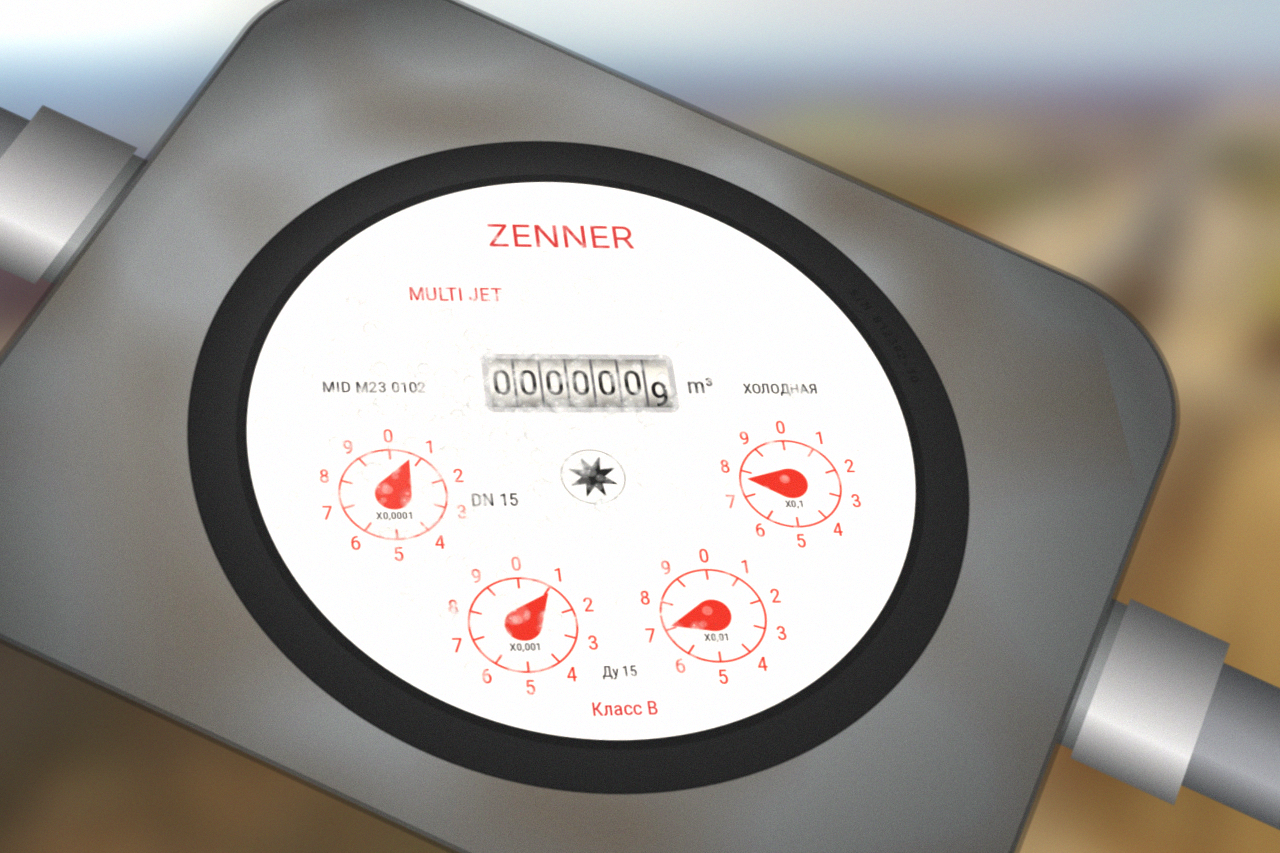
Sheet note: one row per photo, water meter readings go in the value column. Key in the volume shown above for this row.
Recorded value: 8.7710 m³
